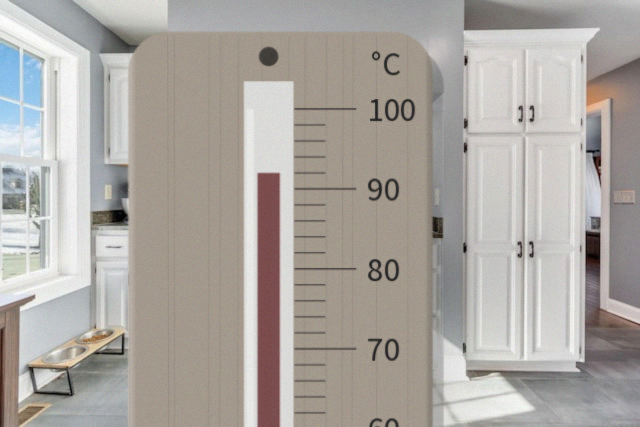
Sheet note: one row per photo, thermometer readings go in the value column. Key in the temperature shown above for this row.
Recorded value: 92 °C
